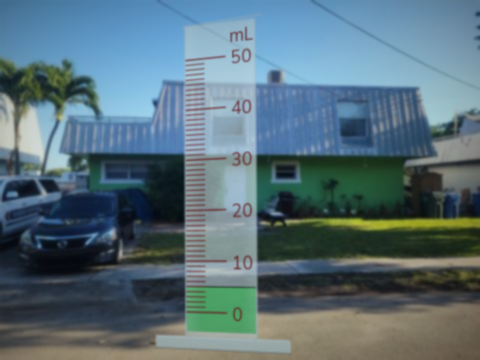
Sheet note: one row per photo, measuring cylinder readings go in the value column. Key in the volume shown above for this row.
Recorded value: 5 mL
